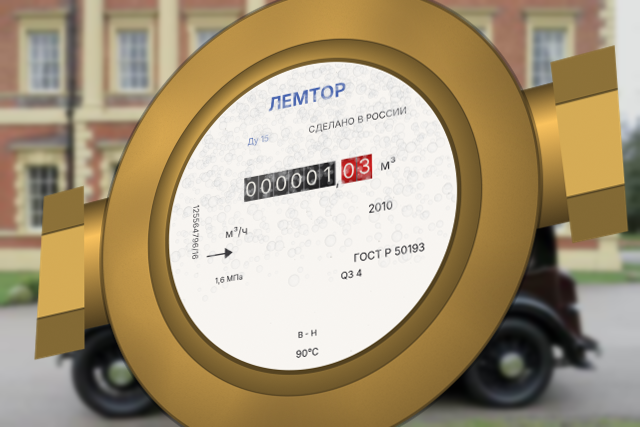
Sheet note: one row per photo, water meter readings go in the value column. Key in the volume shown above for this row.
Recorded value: 1.03 m³
